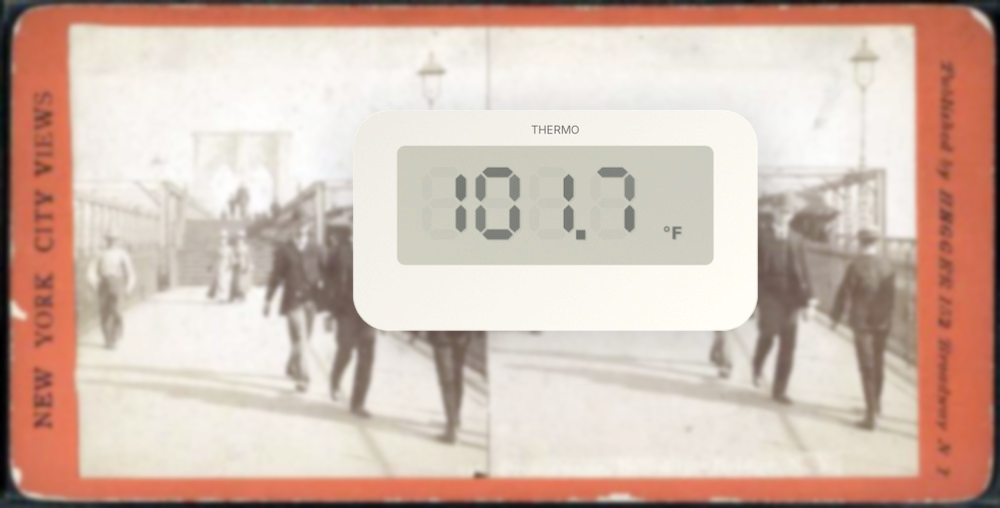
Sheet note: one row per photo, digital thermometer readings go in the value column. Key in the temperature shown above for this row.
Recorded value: 101.7 °F
